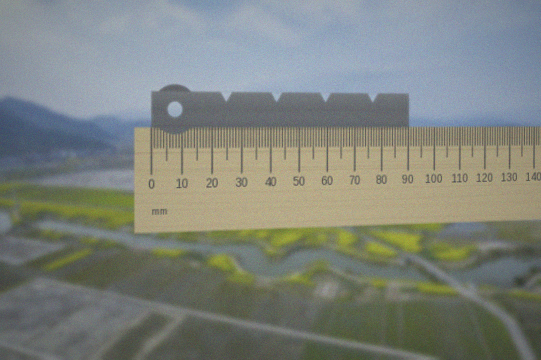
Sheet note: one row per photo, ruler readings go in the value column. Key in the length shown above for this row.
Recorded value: 90 mm
